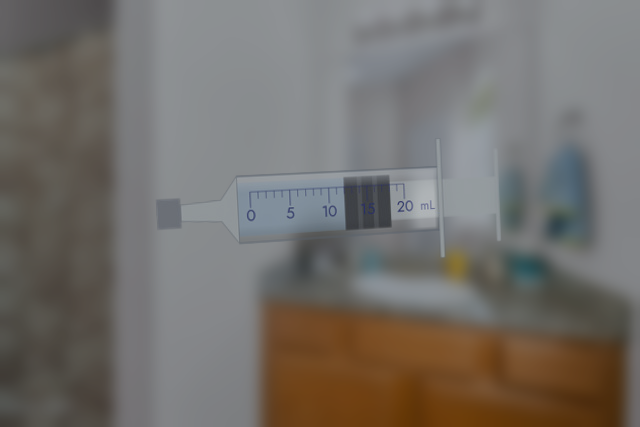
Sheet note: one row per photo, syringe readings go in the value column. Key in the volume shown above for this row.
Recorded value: 12 mL
